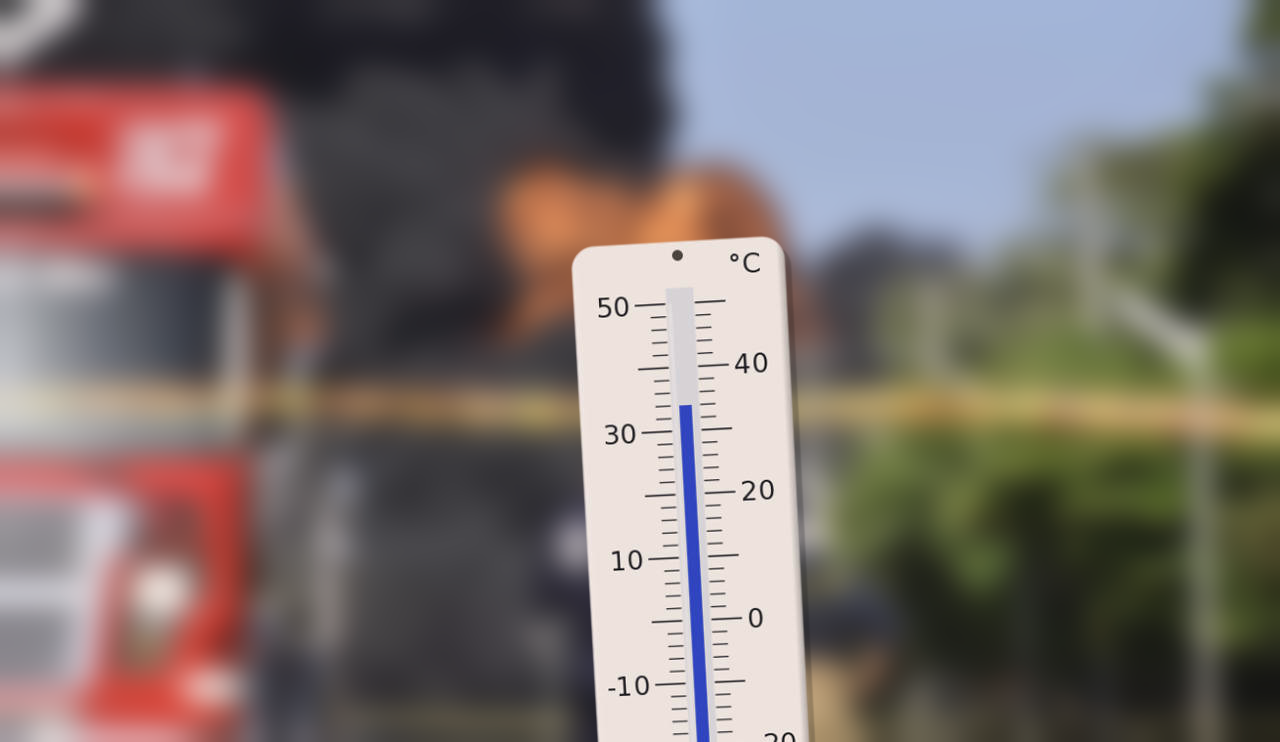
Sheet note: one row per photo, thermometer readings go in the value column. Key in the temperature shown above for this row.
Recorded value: 34 °C
